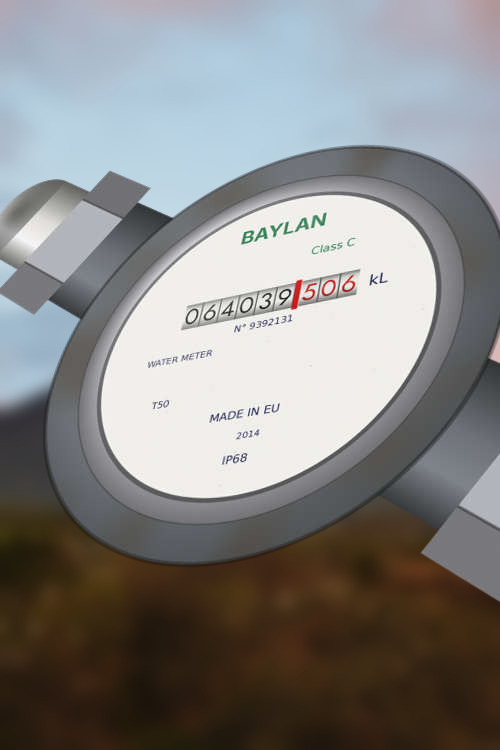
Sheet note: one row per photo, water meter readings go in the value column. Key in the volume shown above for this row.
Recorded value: 64039.506 kL
